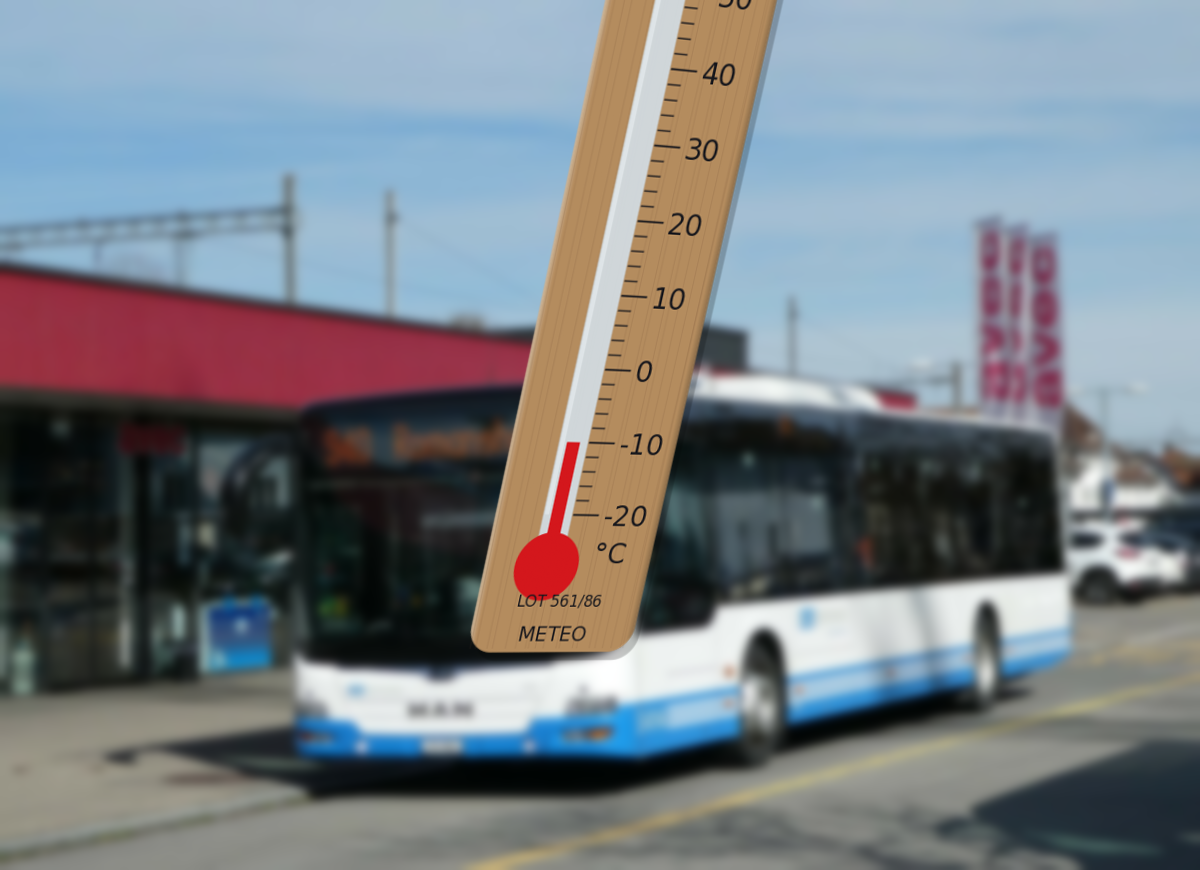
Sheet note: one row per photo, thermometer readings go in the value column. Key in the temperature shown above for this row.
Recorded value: -10 °C
